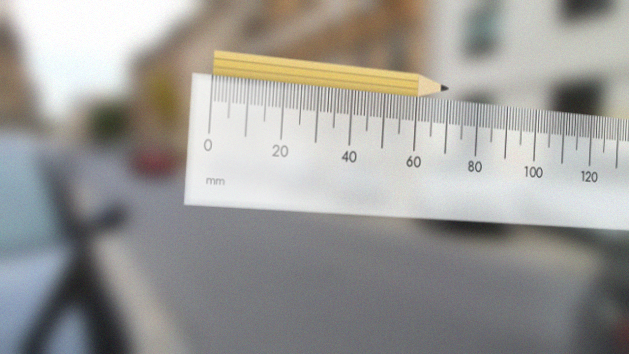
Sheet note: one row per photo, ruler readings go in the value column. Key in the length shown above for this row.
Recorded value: 70 mm
